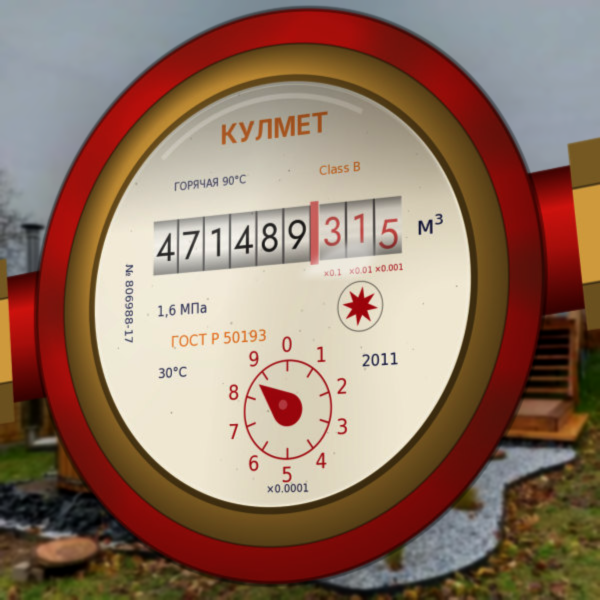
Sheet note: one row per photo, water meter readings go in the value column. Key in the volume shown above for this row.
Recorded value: 471489.3148 m³
